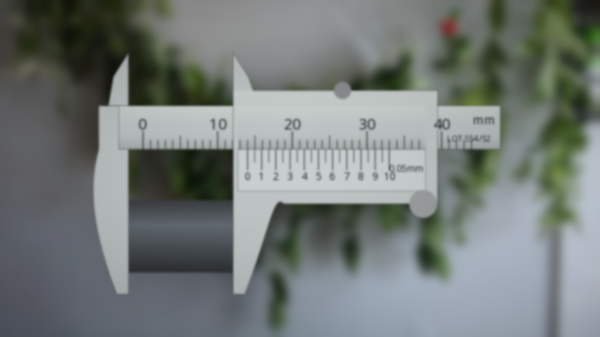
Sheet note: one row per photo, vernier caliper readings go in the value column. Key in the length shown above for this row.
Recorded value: 14.0 mm
